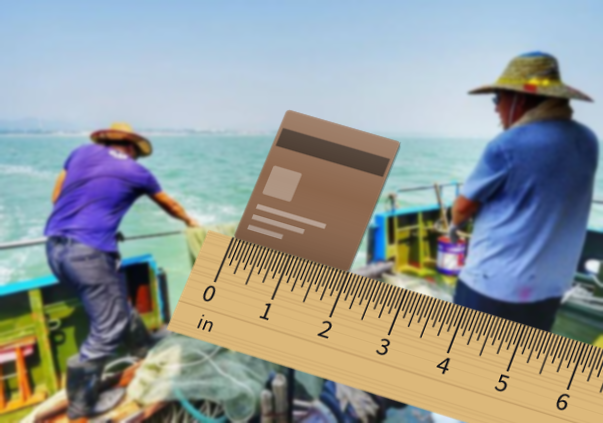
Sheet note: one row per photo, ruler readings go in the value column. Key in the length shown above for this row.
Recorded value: 2 in
